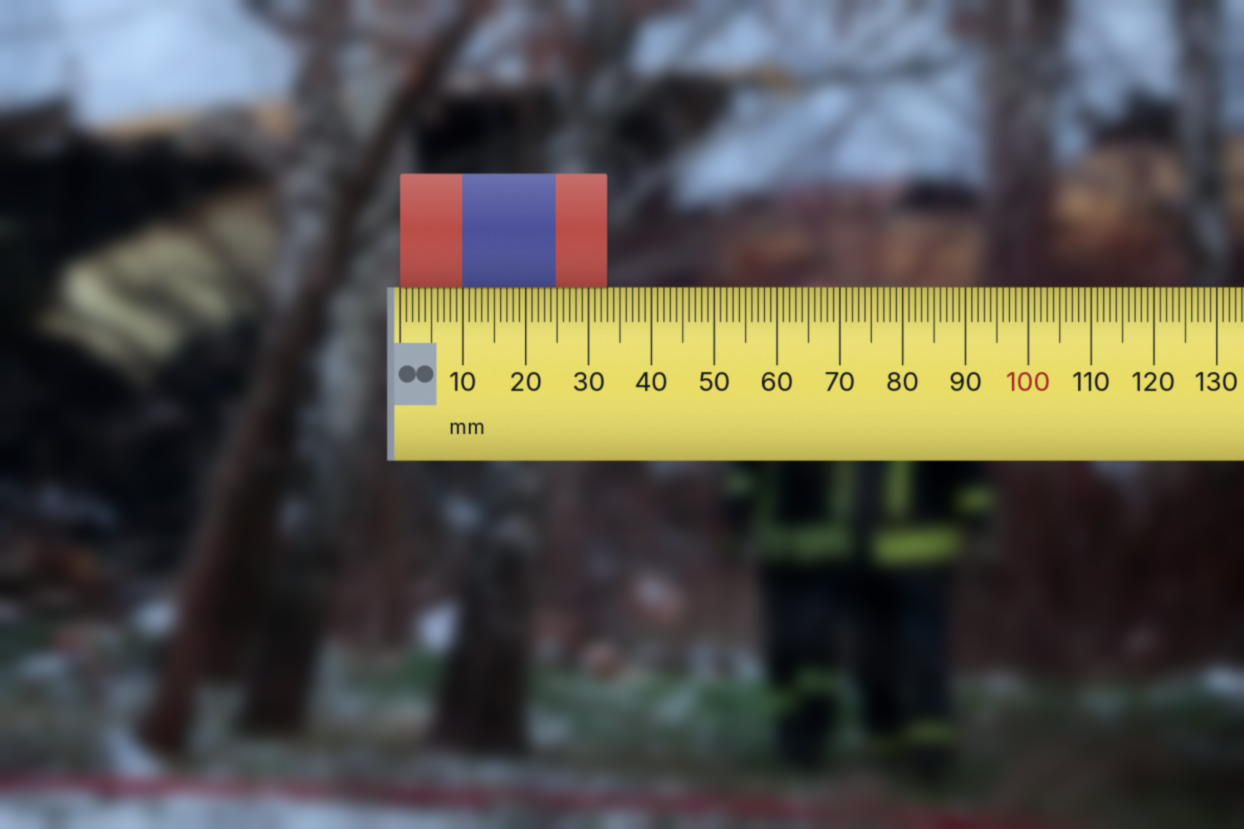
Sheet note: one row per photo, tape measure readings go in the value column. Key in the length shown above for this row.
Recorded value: 33 mm
